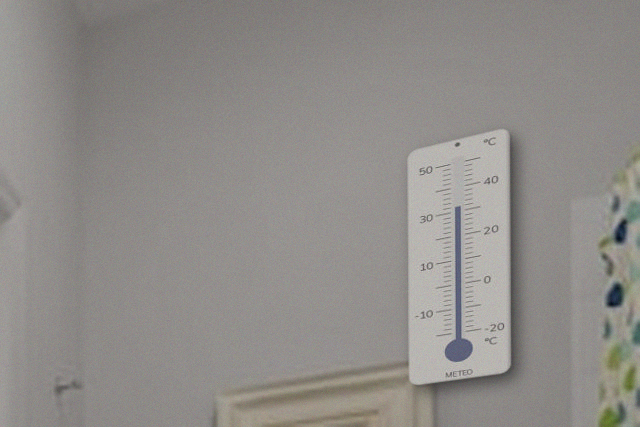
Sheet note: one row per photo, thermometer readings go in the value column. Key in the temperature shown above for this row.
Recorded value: 32 °C
